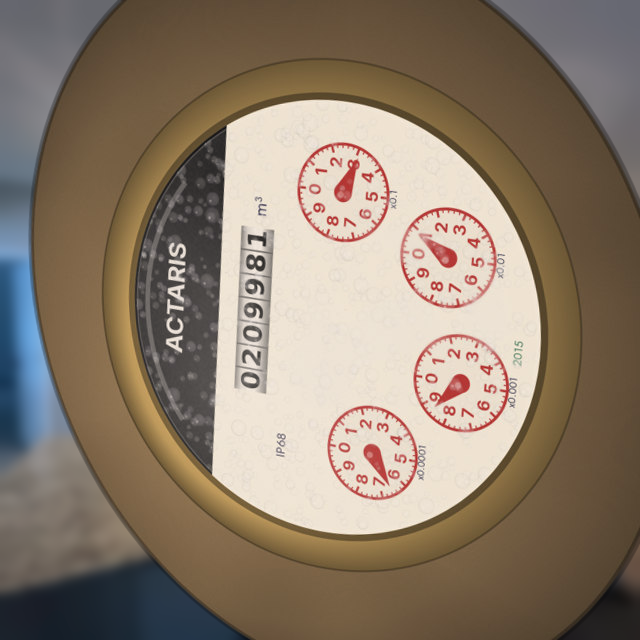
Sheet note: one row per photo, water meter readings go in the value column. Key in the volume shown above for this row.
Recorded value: 209981.3086 m³
